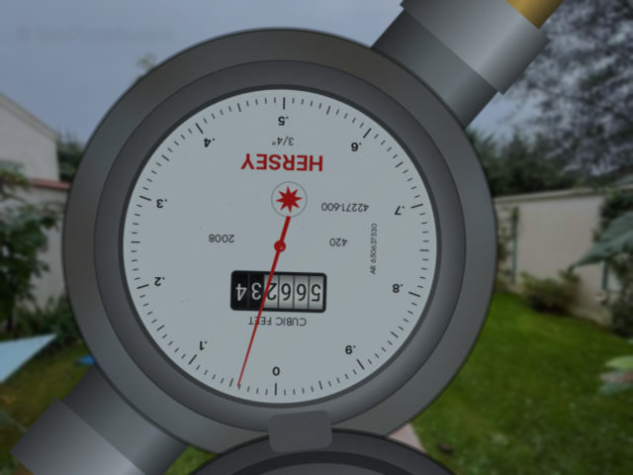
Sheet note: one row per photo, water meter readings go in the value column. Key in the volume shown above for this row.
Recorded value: 566234.04 ft³
